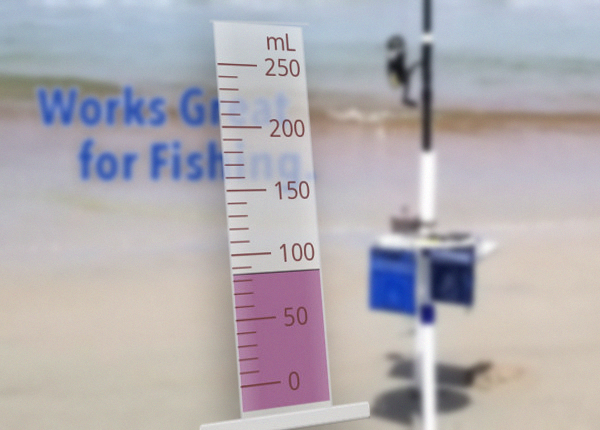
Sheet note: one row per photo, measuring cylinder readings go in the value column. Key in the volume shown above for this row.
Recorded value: 85 mL
